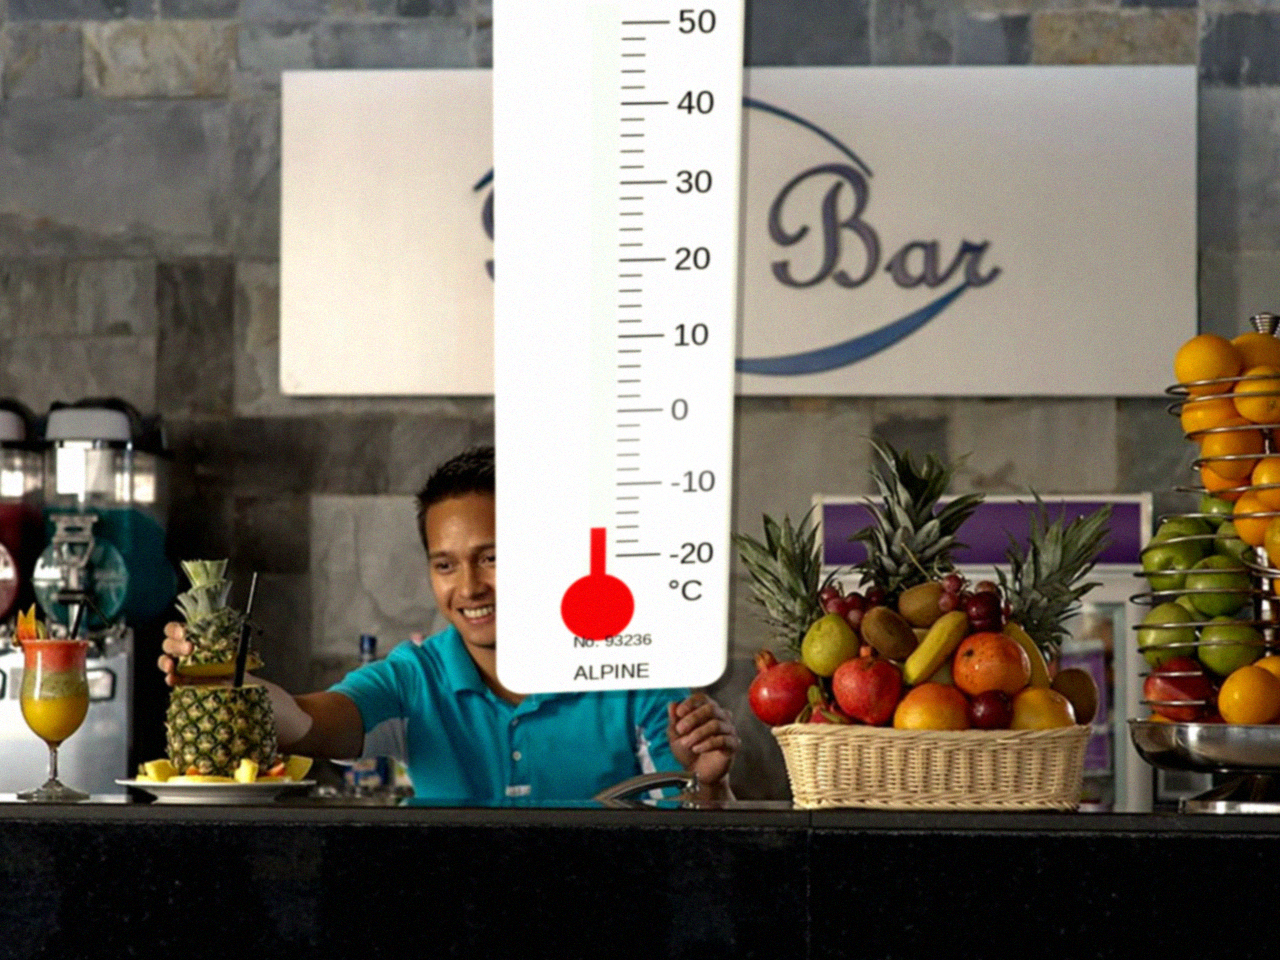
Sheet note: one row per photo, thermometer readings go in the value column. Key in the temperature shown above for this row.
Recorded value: -16 °C
